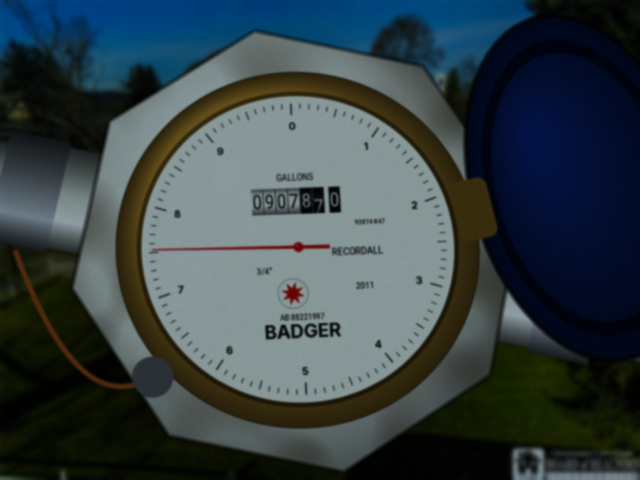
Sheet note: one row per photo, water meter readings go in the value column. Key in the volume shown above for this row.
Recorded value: 907867.5 gal
